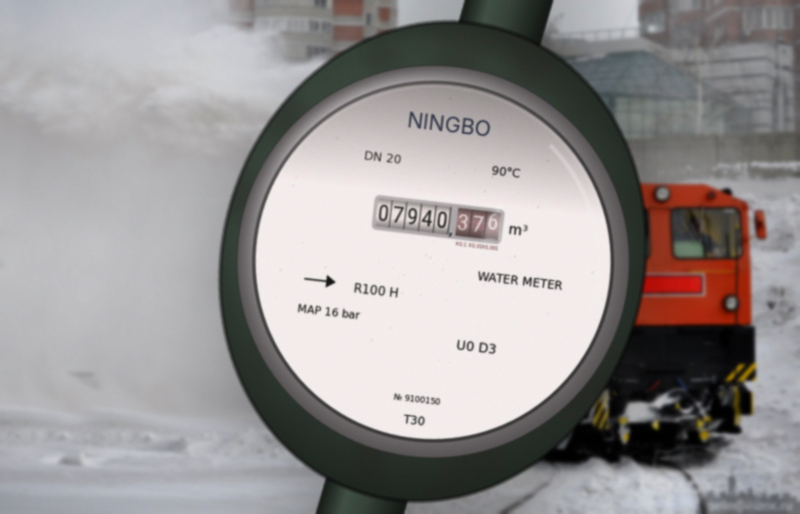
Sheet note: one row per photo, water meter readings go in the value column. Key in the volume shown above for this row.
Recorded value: 7940.376 m³
